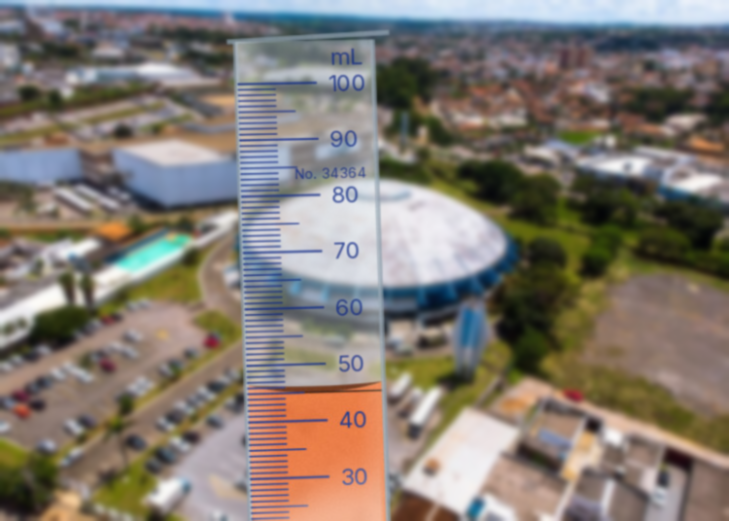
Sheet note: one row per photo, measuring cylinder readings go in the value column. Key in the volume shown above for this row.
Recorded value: 45 mL
